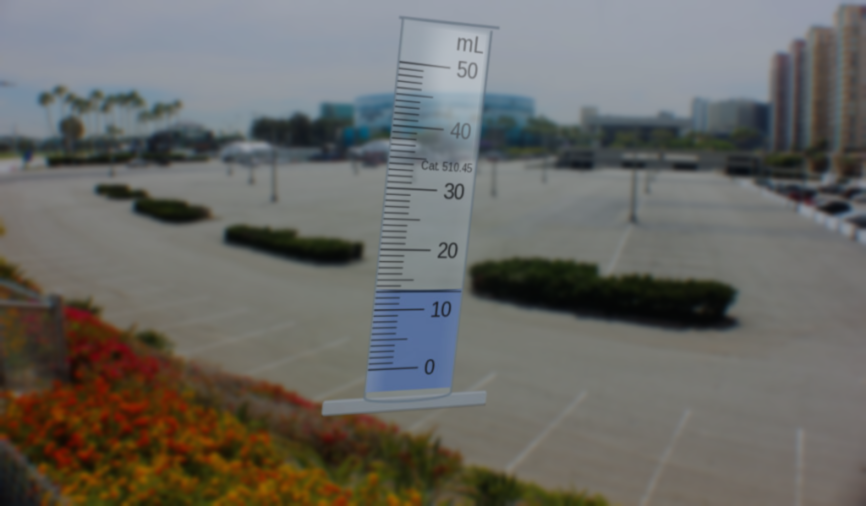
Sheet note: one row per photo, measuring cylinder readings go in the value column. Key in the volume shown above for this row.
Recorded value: 13 mL
